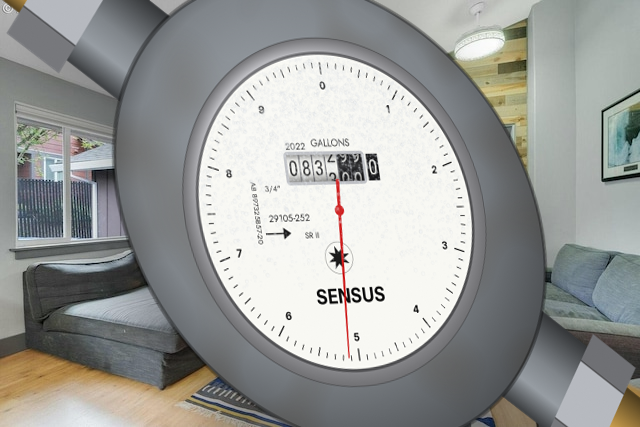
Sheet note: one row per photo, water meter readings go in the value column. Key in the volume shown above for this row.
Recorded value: 832995.1 gal
